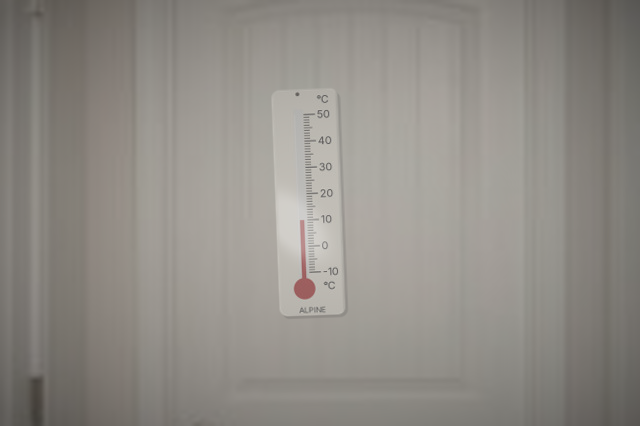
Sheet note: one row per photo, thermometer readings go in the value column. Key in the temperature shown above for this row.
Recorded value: 10 °C
